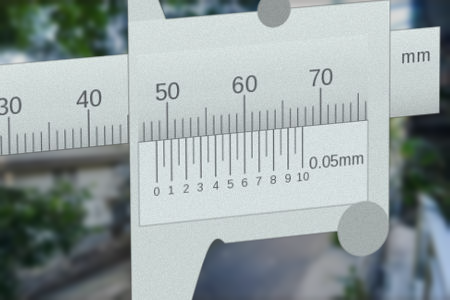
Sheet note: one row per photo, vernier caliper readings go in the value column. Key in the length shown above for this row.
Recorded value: 48.6 mm
